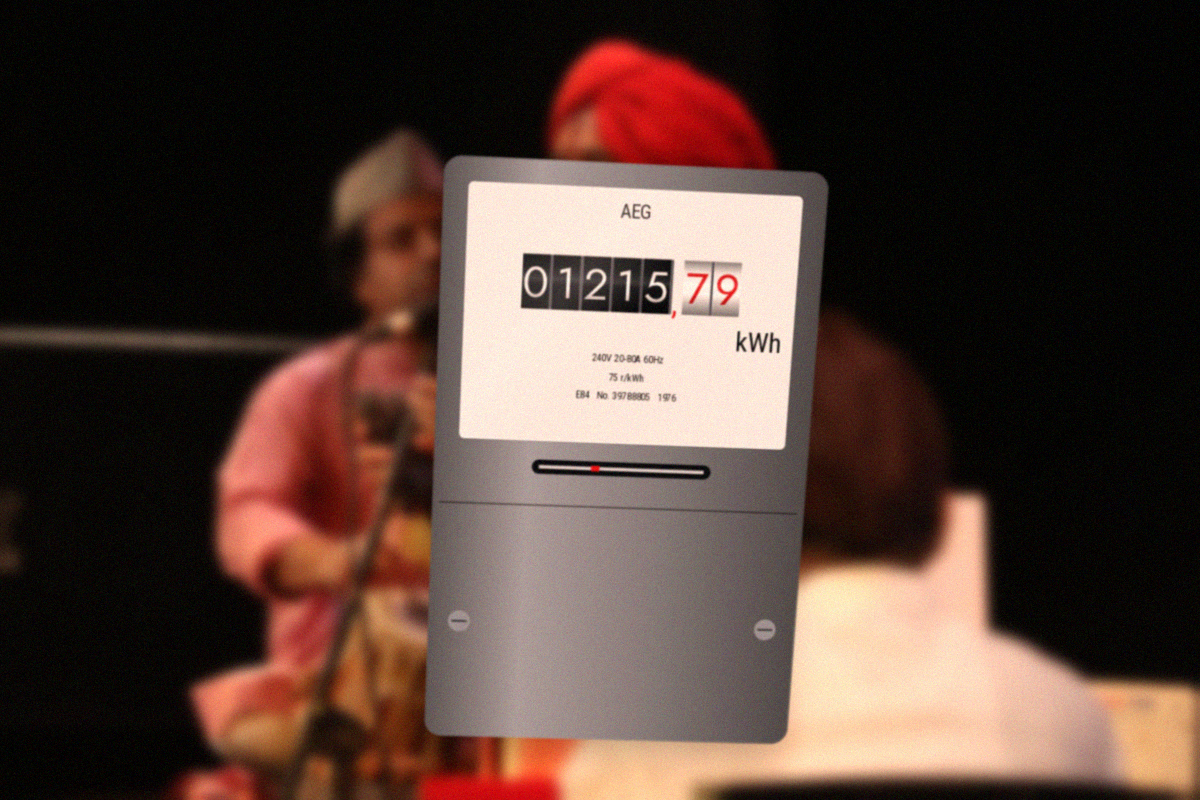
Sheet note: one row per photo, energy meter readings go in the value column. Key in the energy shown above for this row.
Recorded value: 1215.79 kWh
